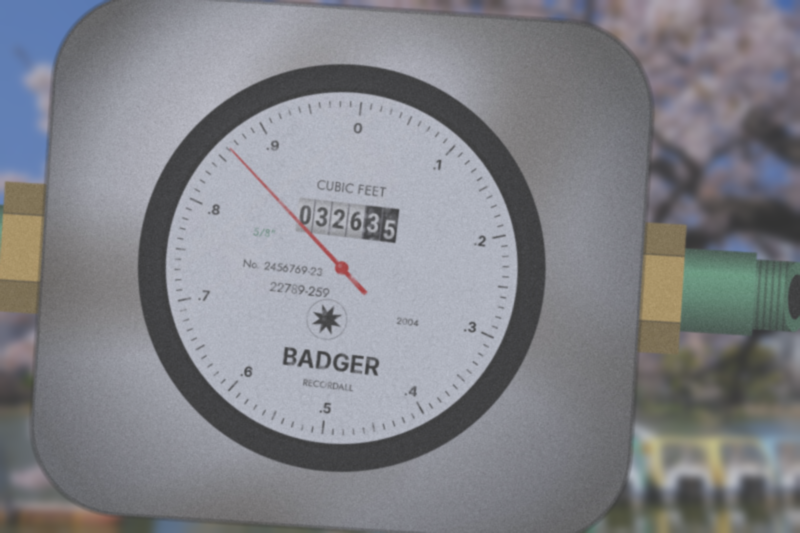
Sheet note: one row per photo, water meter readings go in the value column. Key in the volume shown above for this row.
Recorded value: 32634.86 ft³
